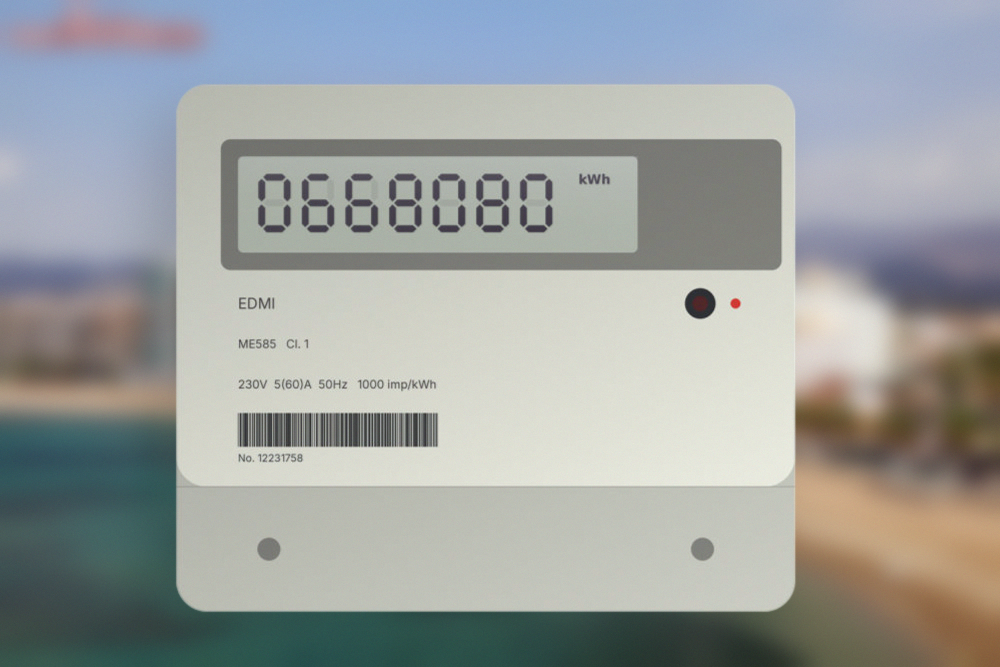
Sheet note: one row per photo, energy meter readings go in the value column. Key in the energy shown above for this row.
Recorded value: 668080 kWh
